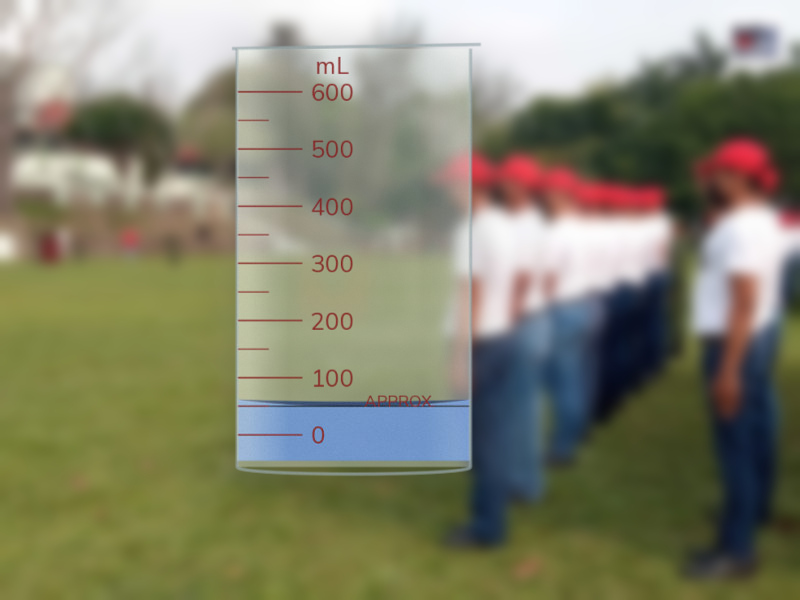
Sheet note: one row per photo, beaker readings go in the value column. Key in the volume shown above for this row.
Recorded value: 50 mL
